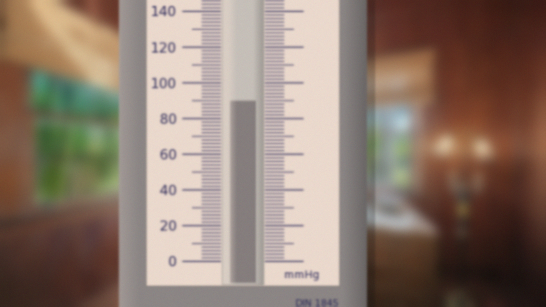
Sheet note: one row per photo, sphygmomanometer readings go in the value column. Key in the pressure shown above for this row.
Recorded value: 90 mmHg
